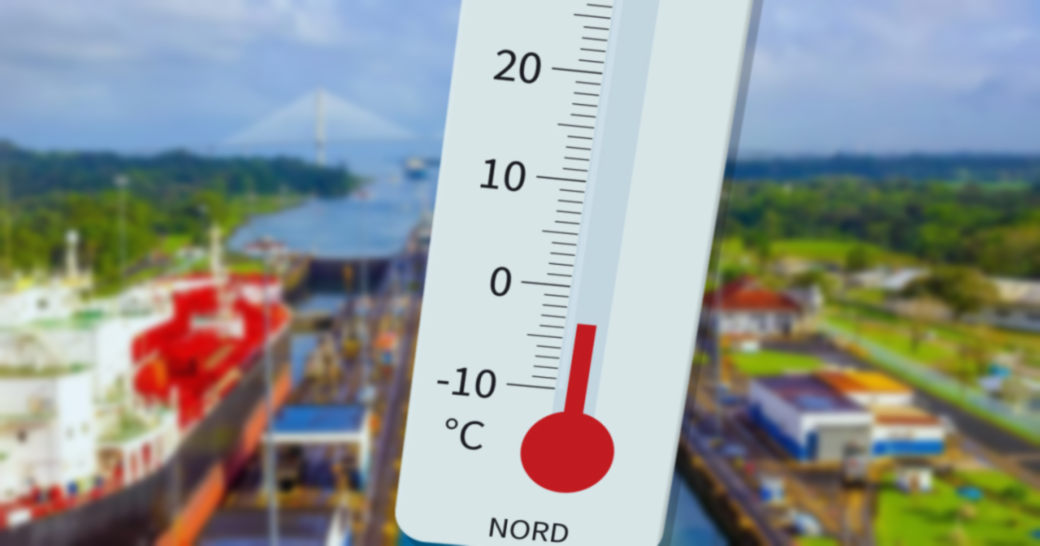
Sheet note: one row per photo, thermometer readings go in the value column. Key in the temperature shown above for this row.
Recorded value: -3.5 °C
